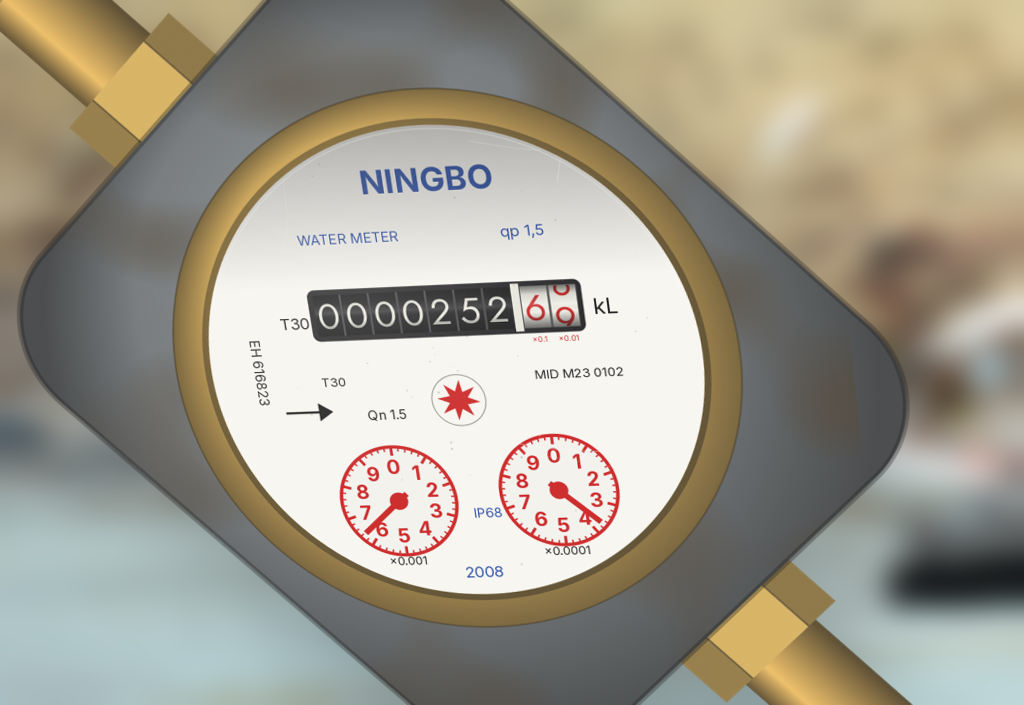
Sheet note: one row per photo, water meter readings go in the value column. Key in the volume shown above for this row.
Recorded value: 252.6863 kL
